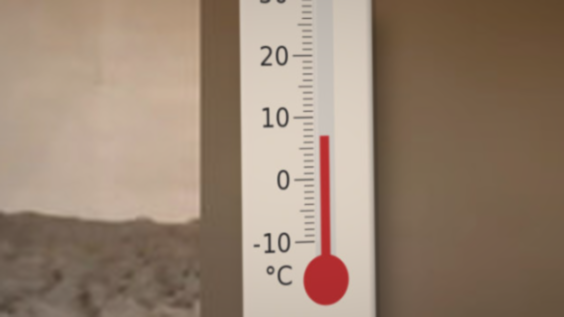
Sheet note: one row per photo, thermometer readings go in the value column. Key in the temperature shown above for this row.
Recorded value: 7 °C
